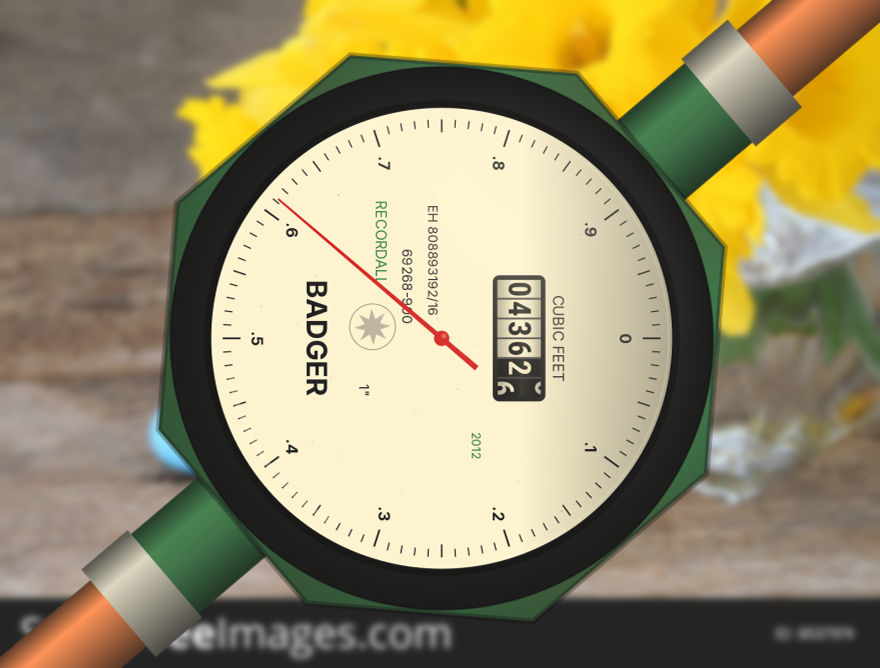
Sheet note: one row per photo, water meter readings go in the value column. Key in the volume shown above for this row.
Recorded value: 43625.61 ft³
